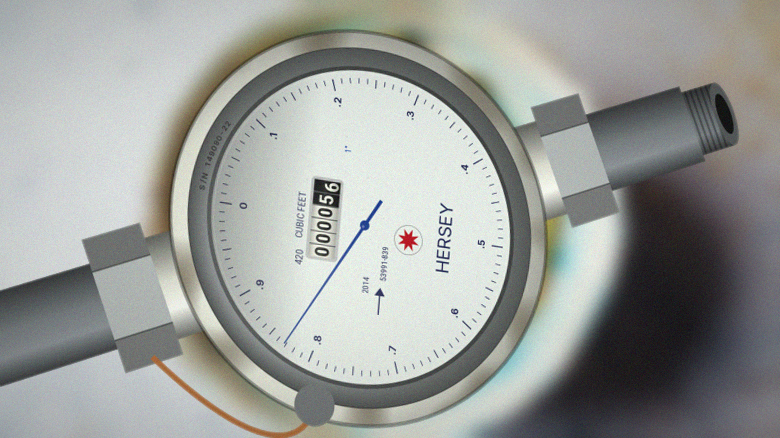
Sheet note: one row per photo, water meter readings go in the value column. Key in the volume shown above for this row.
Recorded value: 55.83 ft³
